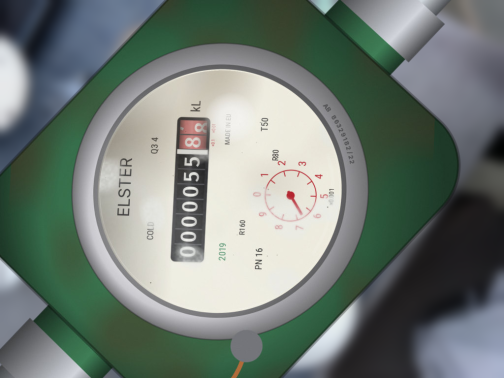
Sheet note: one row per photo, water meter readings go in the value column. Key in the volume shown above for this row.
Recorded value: 55.876 kL
